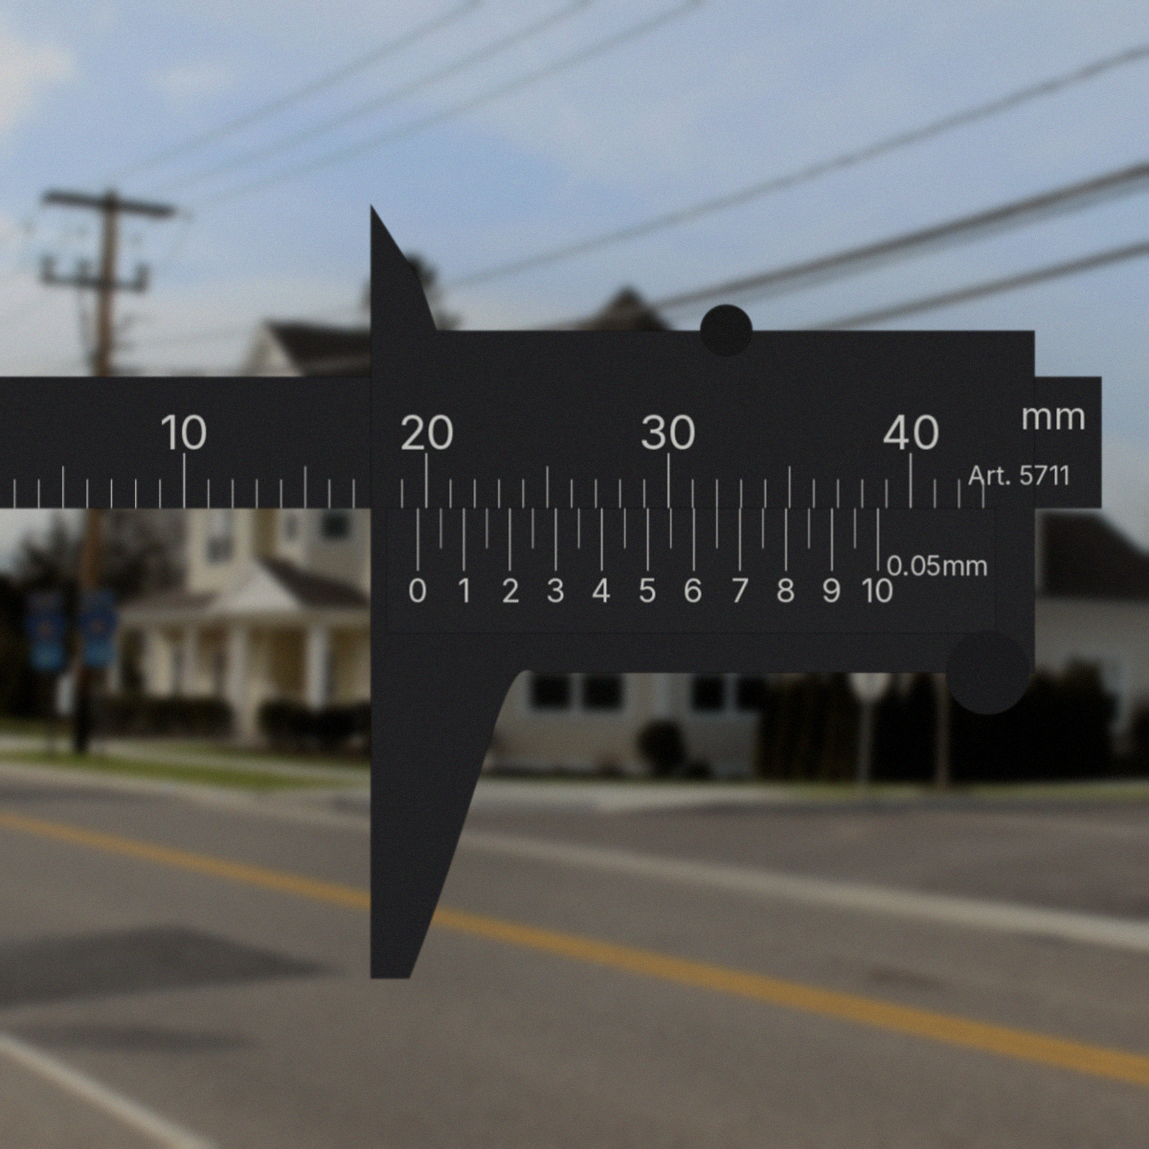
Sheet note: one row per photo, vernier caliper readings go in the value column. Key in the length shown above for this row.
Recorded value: 19.65 mm
